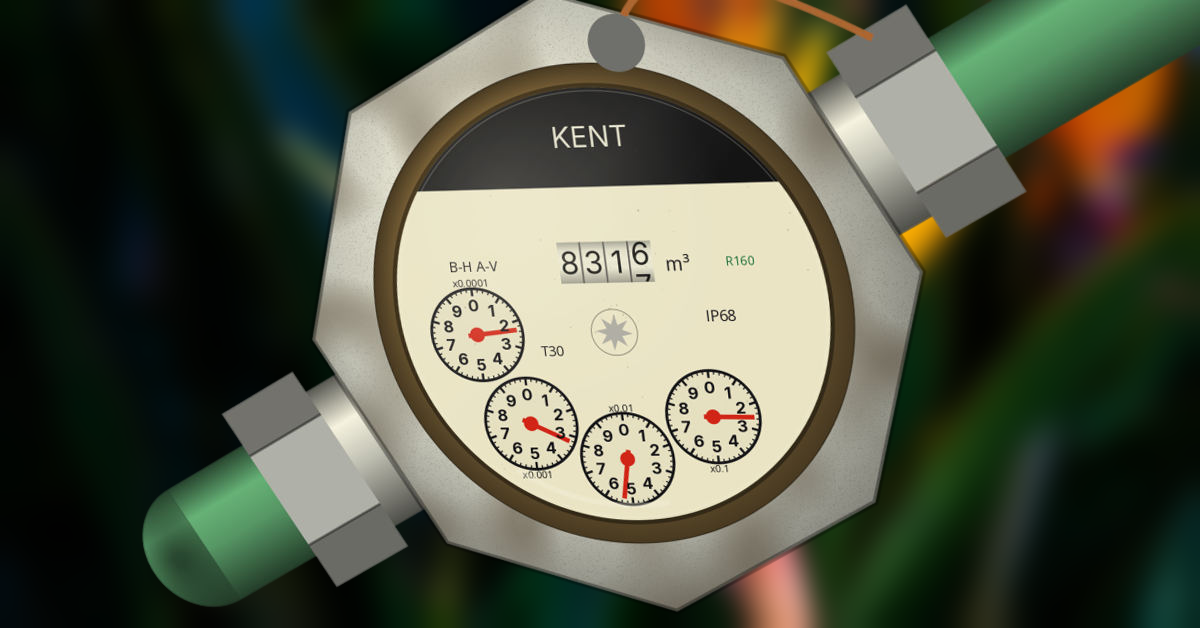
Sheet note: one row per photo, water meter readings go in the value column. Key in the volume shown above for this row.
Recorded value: 8316.2532 m³
